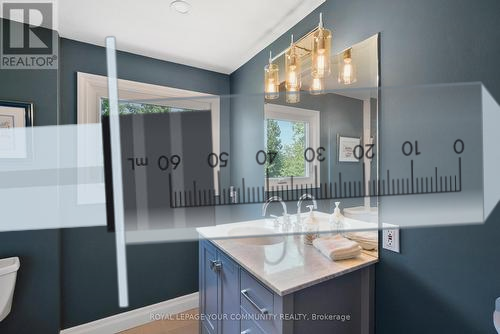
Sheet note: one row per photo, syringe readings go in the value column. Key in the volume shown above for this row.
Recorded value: 51 mL
